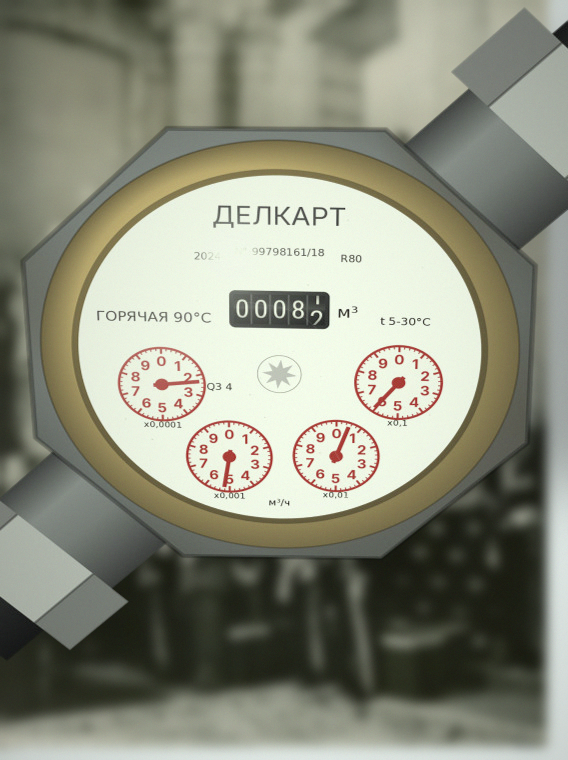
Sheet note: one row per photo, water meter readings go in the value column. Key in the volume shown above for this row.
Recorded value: 81.6052 m³
